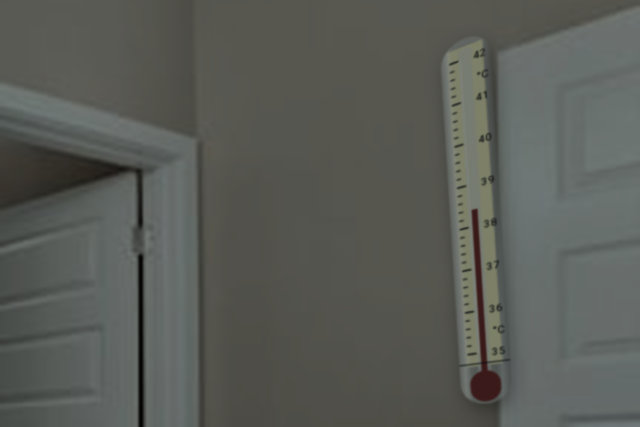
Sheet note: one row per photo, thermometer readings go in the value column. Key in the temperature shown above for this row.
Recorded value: 38.4 °C
